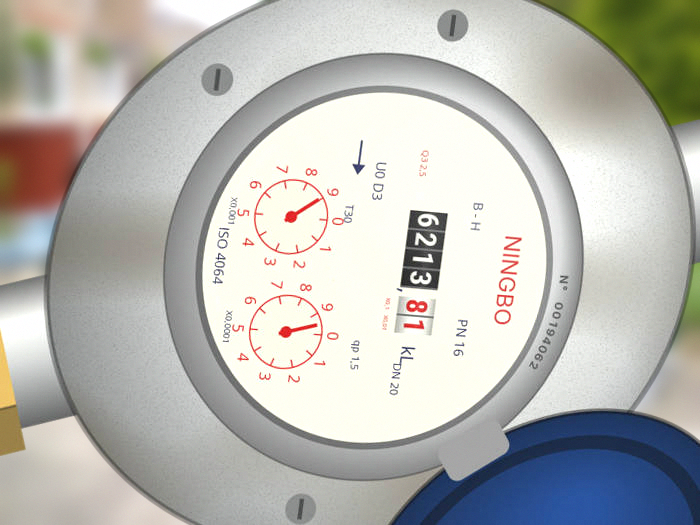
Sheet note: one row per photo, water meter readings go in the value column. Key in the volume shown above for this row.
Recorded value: 6213.8189 kL
